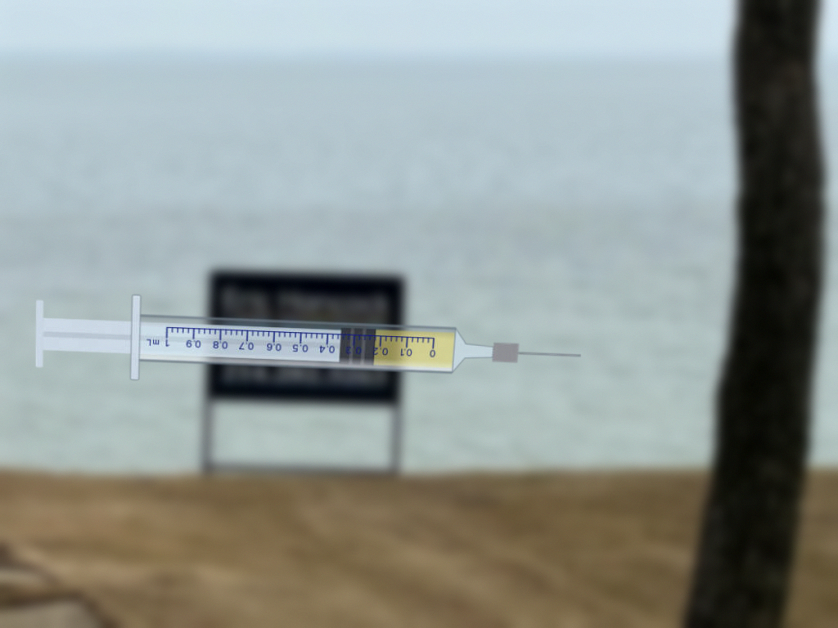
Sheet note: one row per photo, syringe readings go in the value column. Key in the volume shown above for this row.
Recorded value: 0.22 mL
